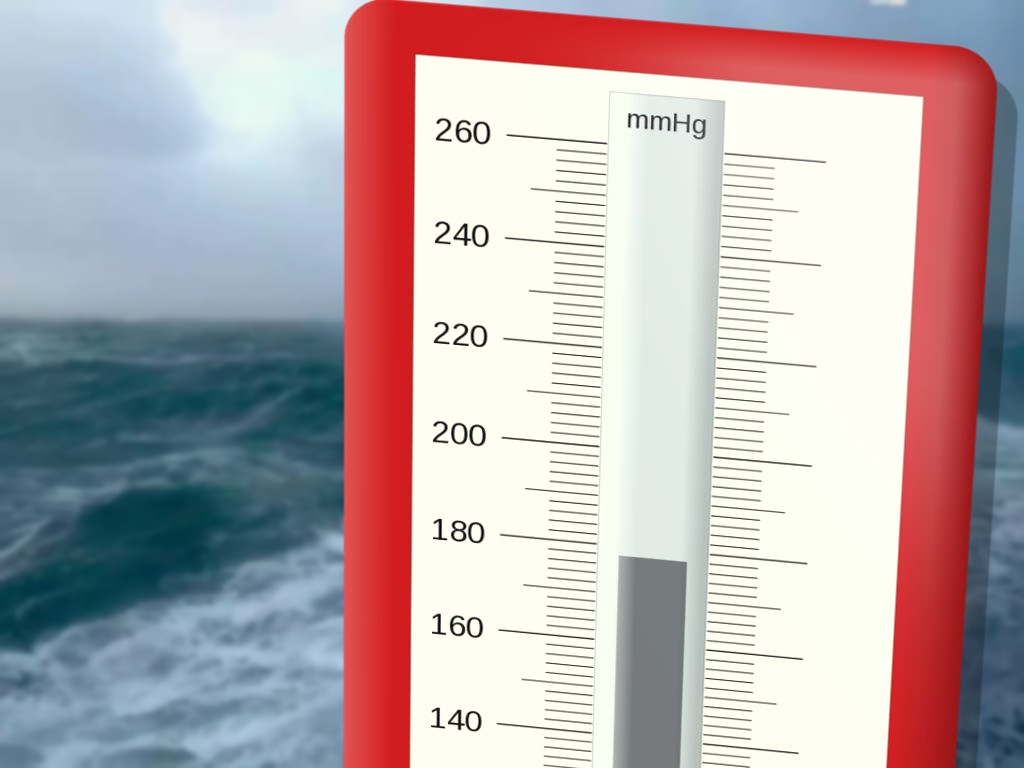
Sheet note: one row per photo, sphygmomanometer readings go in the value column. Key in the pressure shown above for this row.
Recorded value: 178 mmHg
